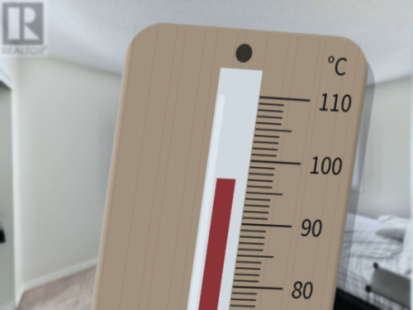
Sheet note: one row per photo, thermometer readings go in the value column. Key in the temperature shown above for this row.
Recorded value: 97 °C
